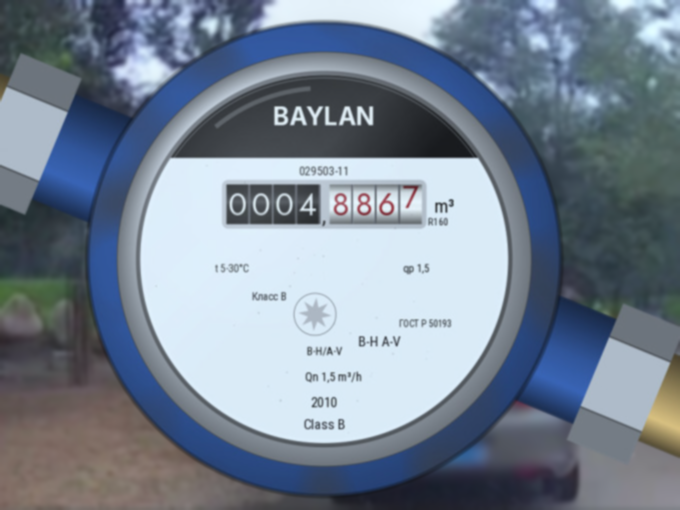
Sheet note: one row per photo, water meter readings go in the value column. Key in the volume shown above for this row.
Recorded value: 4.8867 m³
